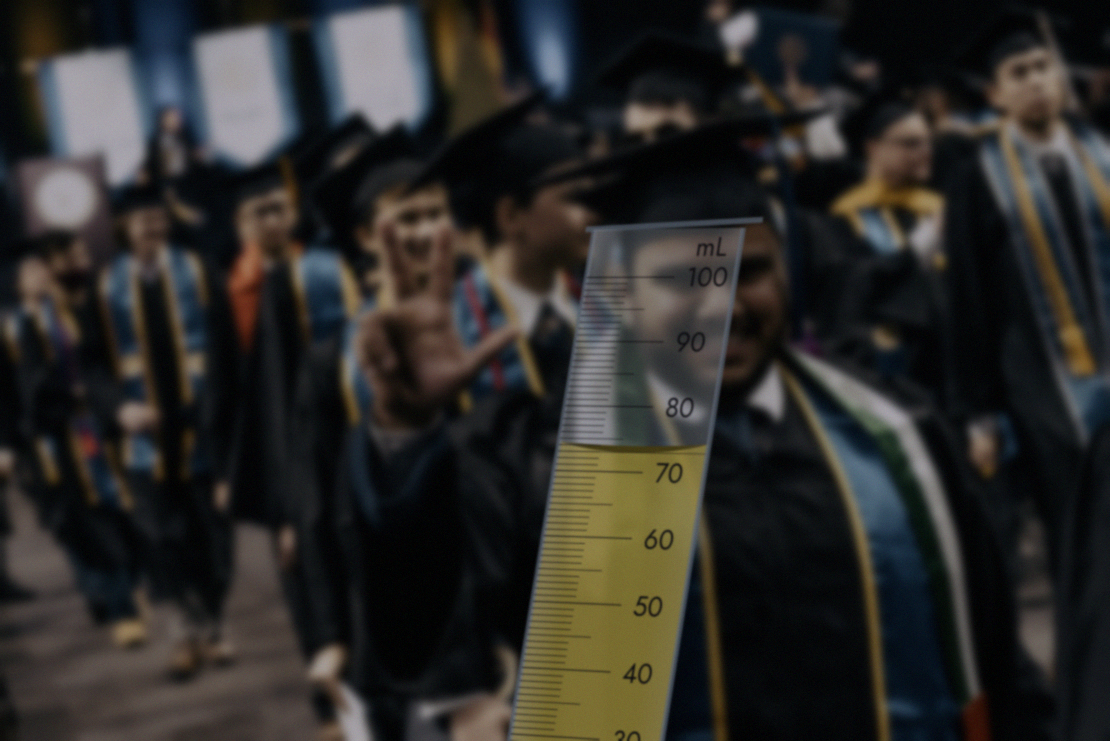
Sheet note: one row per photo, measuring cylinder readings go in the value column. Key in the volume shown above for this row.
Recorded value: 73 mL
